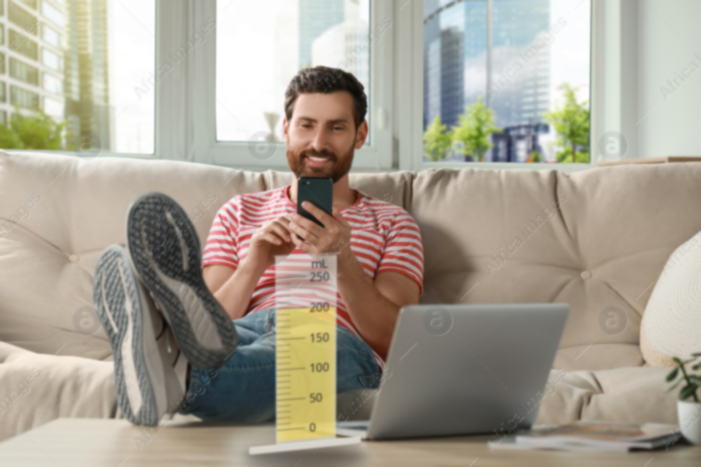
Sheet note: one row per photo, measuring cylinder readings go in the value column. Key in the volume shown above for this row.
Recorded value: 200 mL
